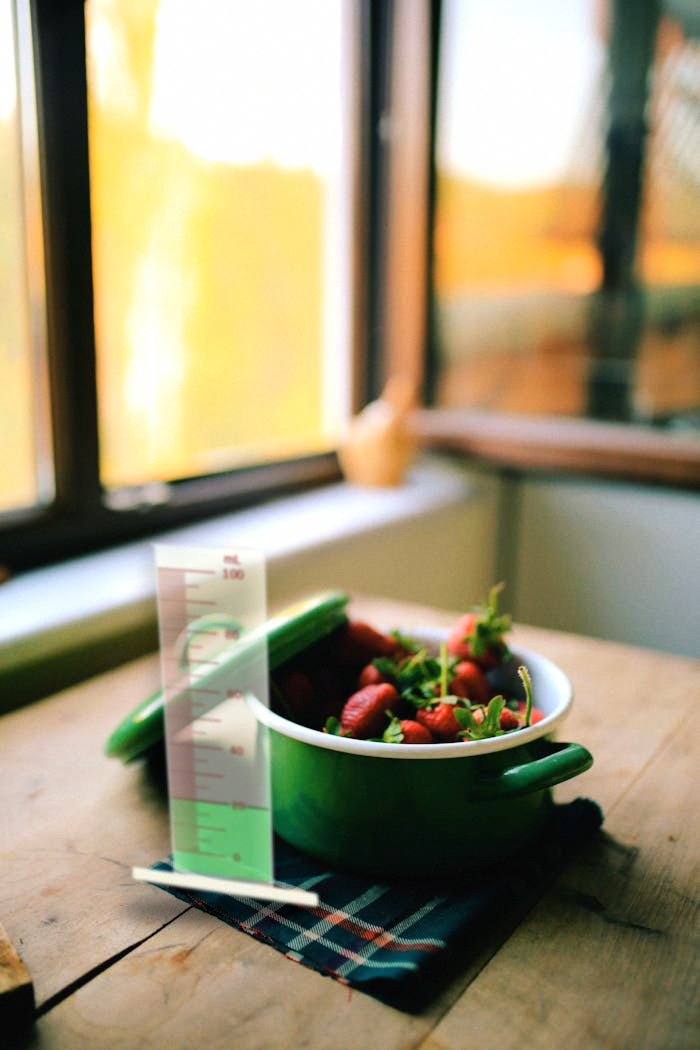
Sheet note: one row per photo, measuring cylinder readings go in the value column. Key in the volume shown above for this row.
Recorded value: 20 mL
